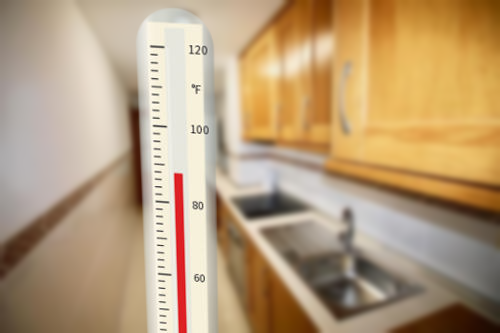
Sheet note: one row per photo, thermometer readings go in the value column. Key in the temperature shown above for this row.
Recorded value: 88 °F
